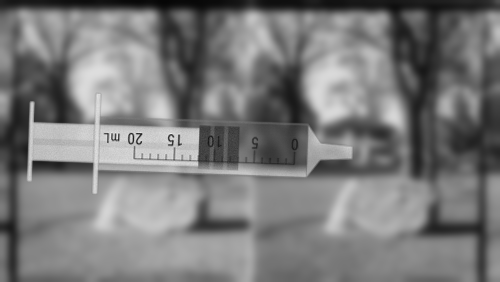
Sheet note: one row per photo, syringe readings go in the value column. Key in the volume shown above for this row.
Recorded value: 7 mL
